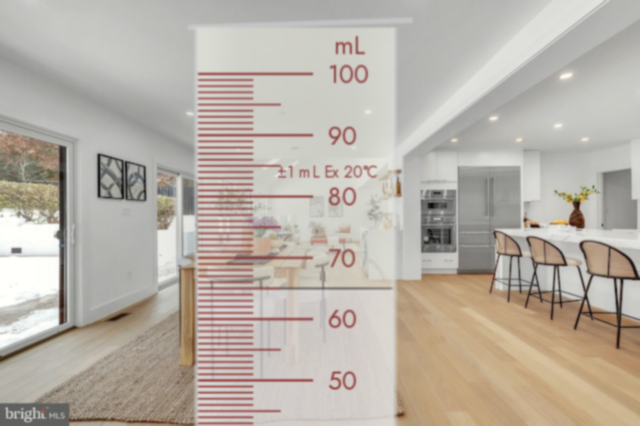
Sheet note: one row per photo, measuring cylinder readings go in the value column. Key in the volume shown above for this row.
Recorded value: 65 mL
